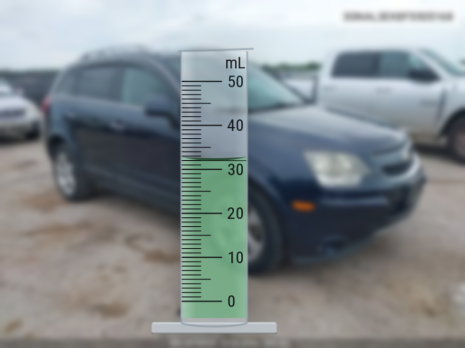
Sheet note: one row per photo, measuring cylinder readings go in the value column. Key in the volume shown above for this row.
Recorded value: 32 mL
